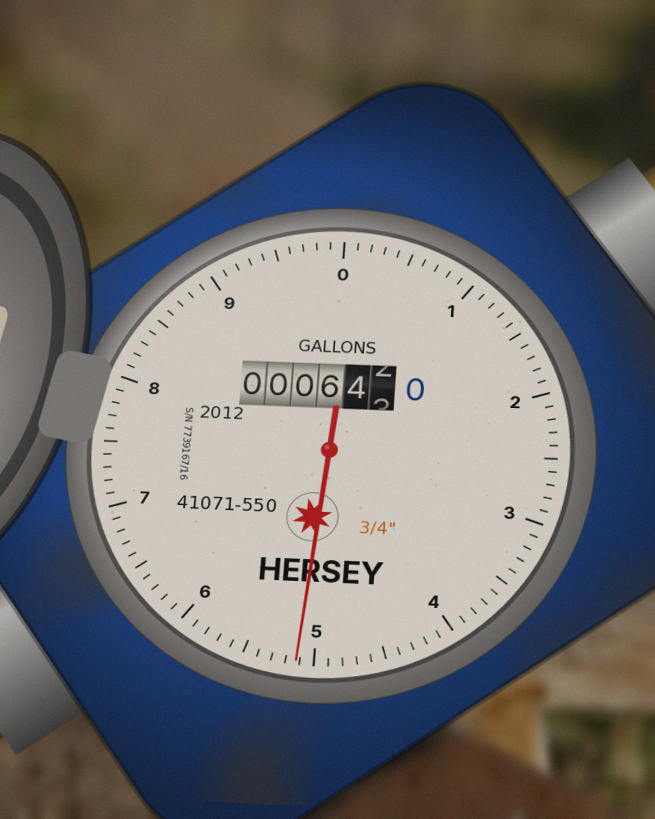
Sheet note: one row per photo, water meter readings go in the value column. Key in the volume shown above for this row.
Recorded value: 6425.1 gal
